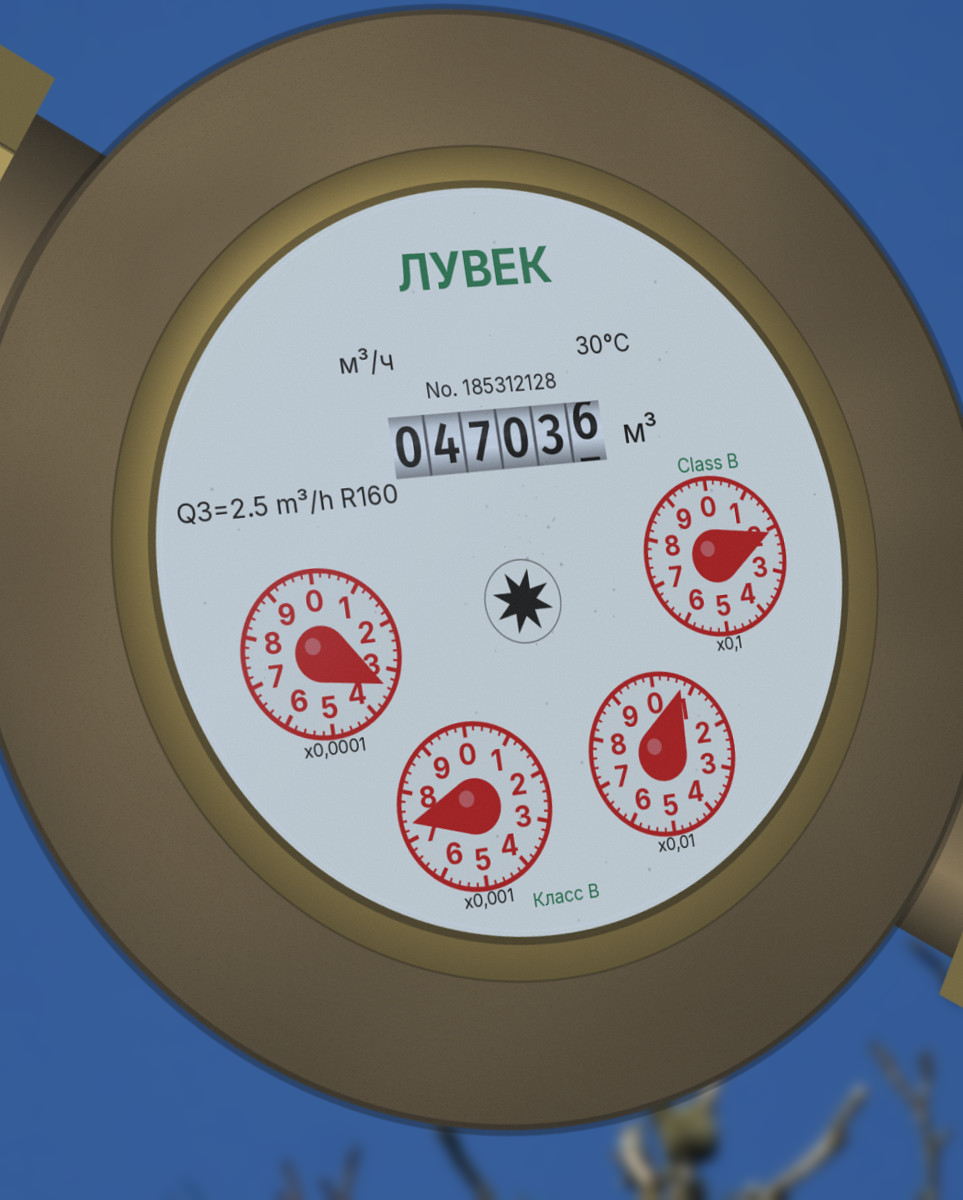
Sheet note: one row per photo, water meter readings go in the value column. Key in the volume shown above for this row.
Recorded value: 47036.2073 m³
